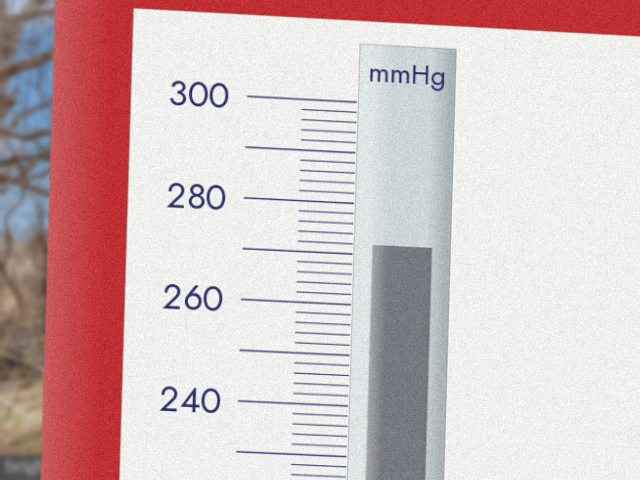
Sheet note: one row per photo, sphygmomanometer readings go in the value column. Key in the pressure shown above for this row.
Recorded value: 272 mmHg
